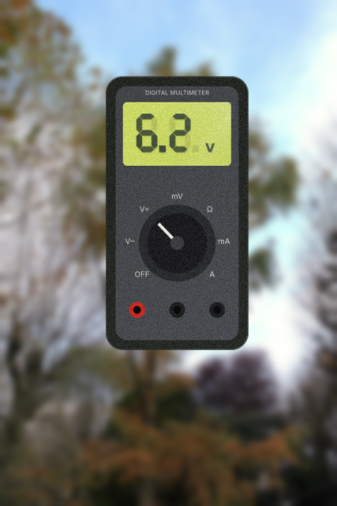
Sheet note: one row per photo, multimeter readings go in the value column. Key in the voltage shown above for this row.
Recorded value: 6.2 V
